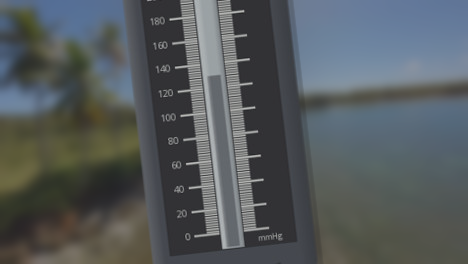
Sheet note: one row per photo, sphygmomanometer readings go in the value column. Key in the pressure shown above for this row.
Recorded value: 130 mmHg
